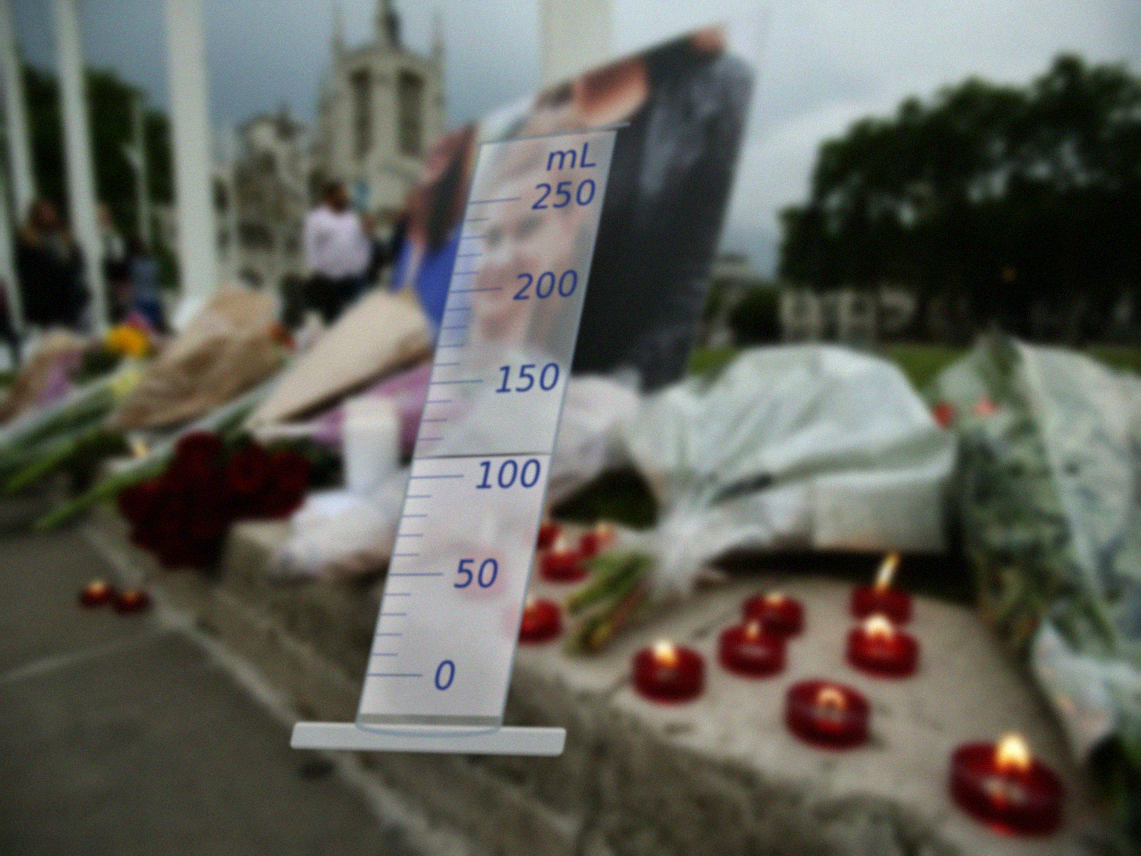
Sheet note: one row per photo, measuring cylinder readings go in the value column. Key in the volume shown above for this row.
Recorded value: 110 mL
